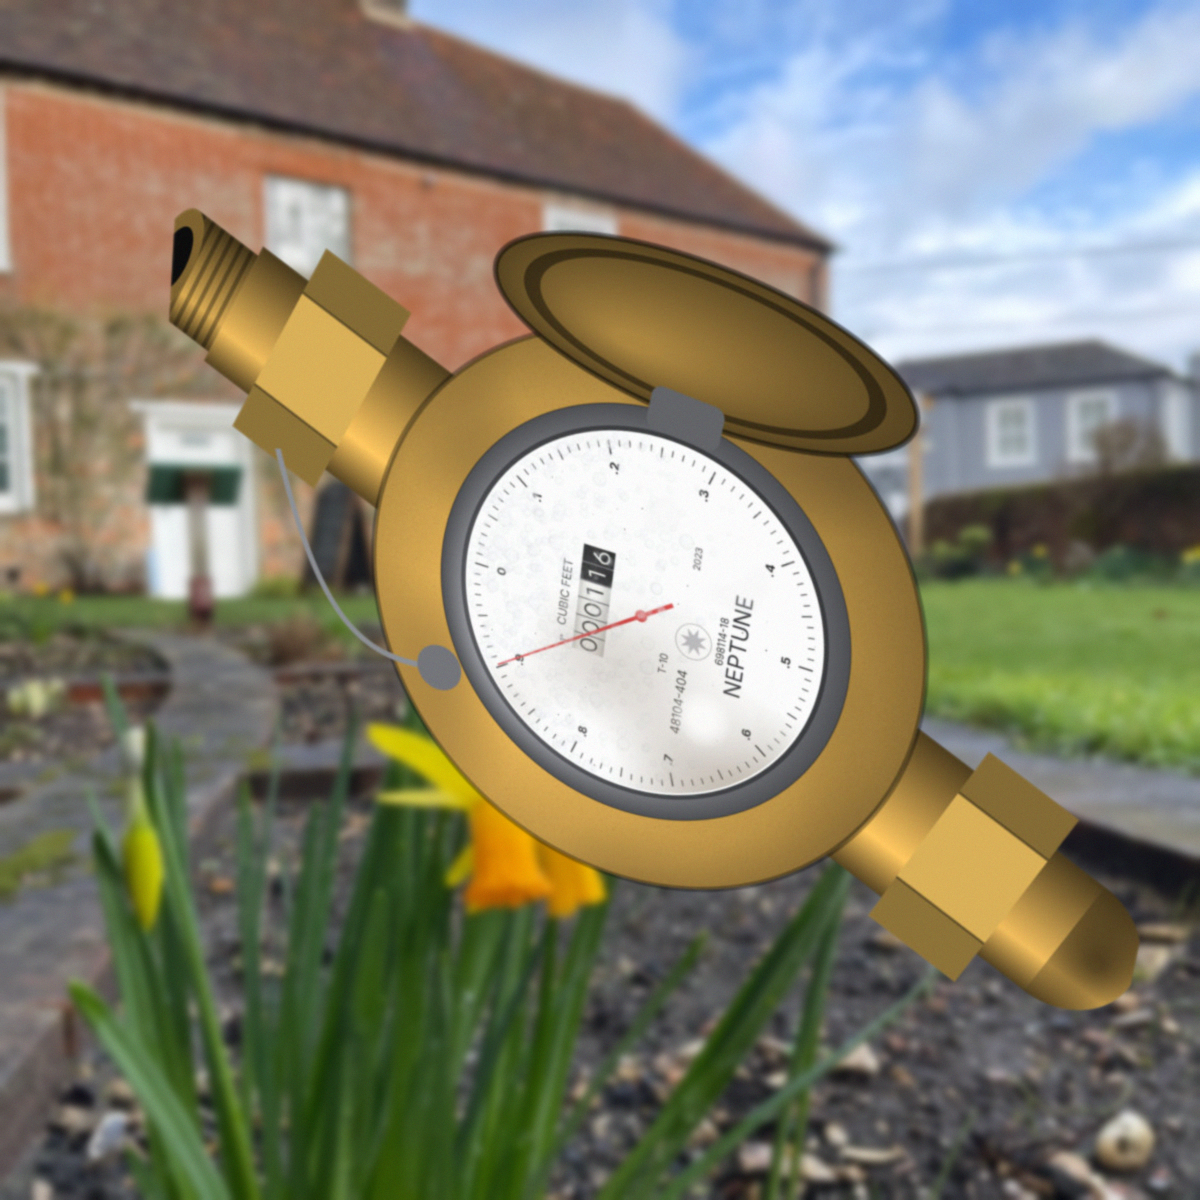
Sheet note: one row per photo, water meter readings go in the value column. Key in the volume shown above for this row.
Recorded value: 115.90 ft³
